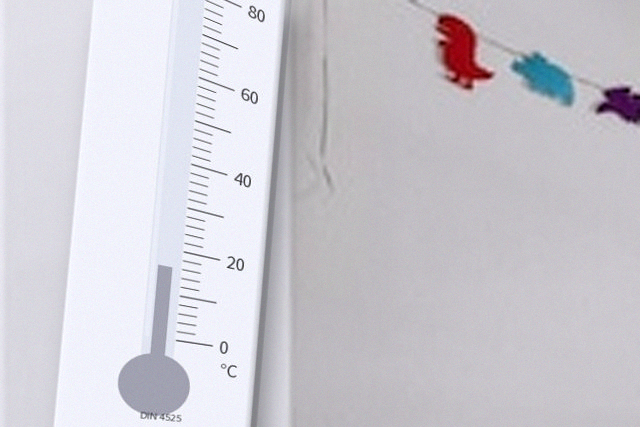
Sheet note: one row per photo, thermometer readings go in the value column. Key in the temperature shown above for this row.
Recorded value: 16 °C
